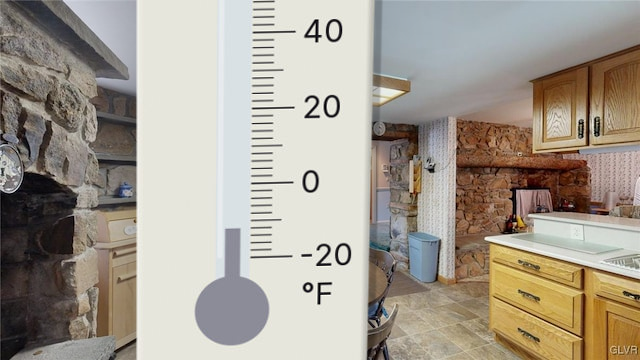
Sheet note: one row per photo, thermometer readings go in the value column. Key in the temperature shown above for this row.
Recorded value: -12 °F
